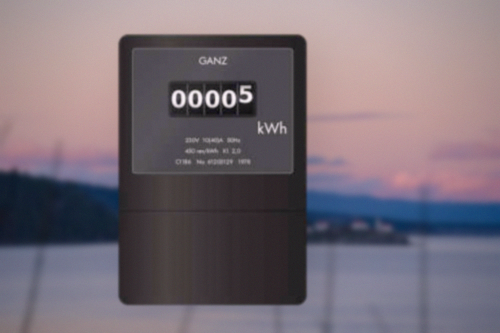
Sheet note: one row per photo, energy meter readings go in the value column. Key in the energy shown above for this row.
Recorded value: 5 kWh
